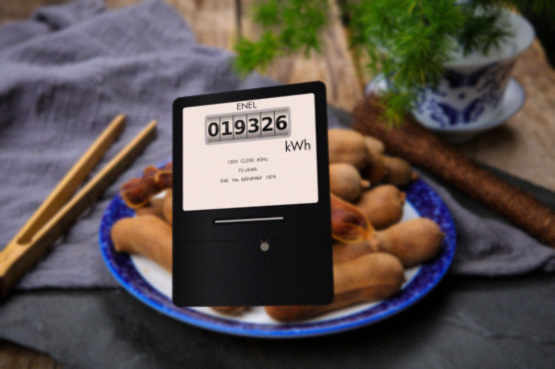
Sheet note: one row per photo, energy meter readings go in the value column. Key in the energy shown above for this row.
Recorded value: 19326 kWh
